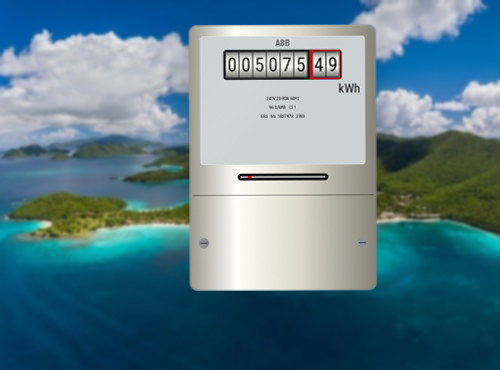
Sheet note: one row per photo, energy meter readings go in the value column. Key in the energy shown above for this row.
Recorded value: 5075.49 kWh
